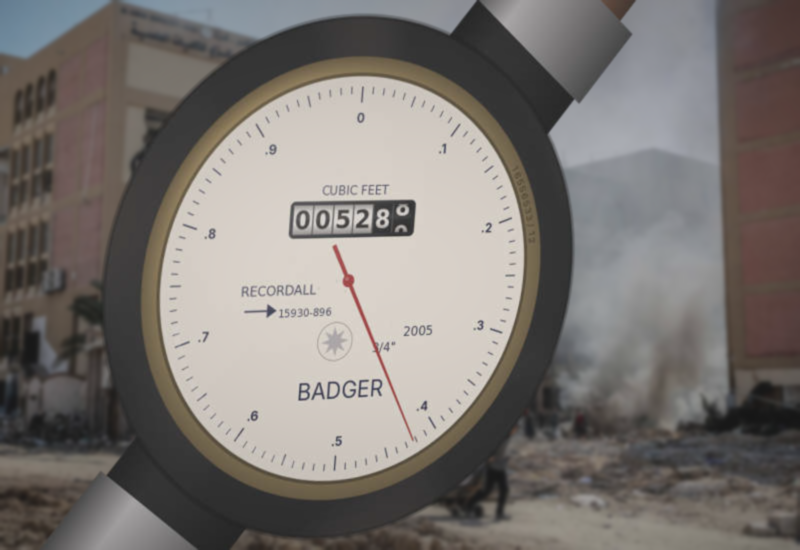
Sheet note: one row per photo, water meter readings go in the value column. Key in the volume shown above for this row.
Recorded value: 5288.42 ft³
